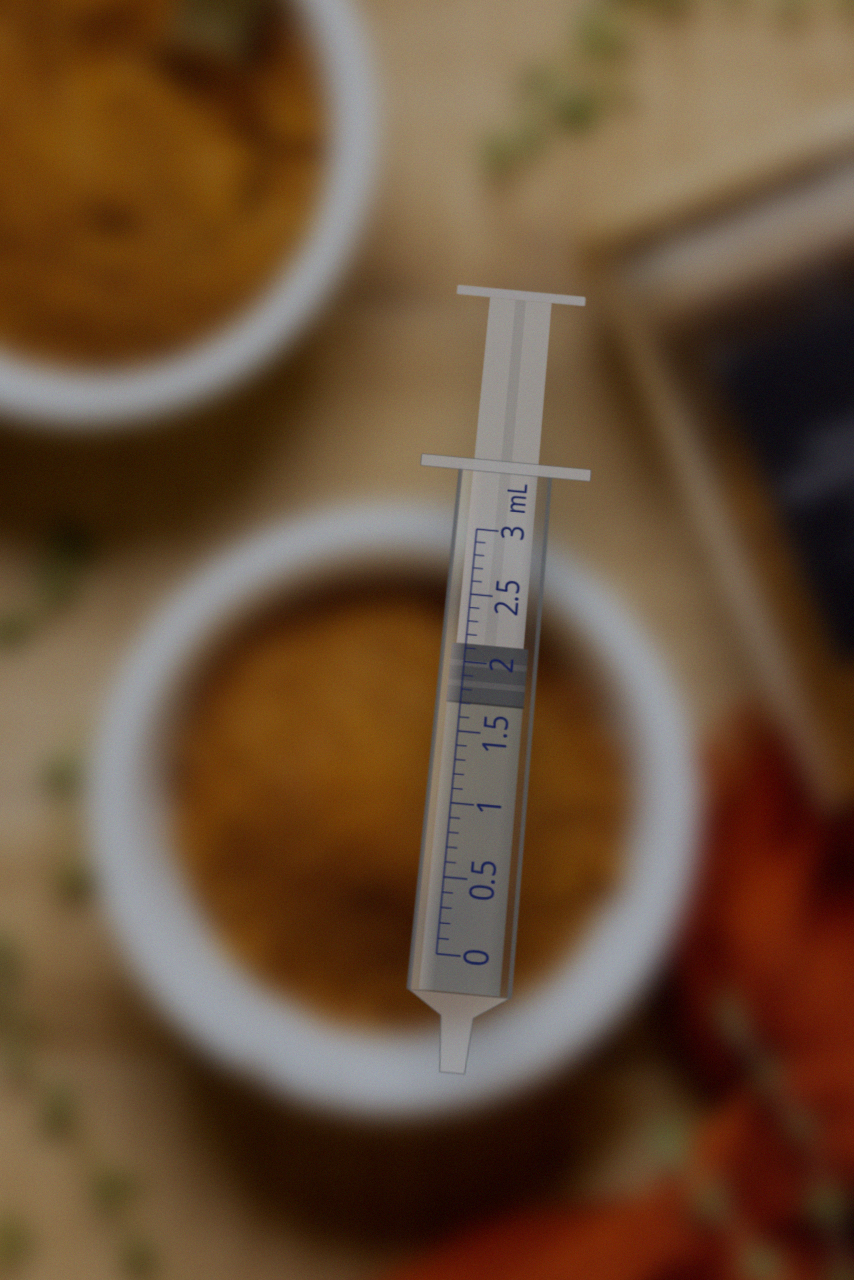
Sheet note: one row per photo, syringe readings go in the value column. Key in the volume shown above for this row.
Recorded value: 1.7 mL
